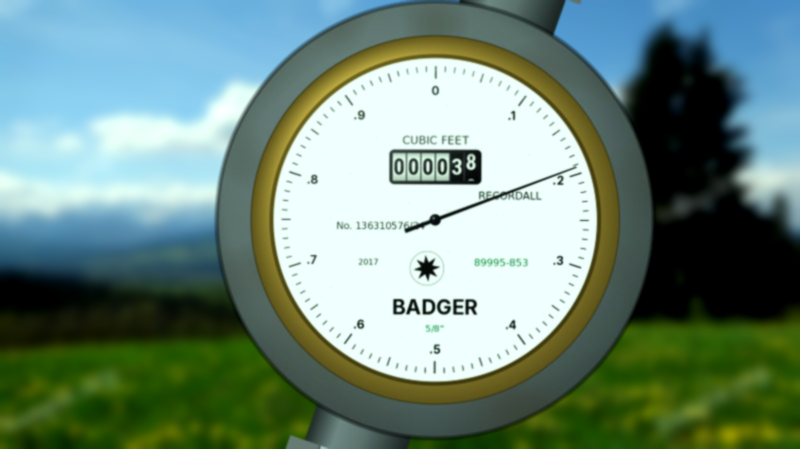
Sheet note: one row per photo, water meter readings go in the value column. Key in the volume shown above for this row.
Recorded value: 38.19 ft³
